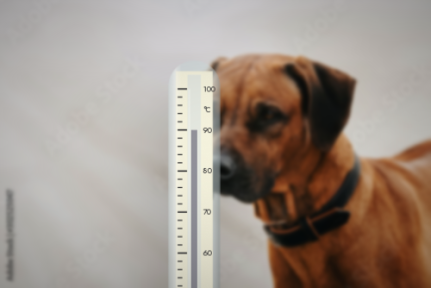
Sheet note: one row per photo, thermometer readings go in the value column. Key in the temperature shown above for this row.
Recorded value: 90 °C
